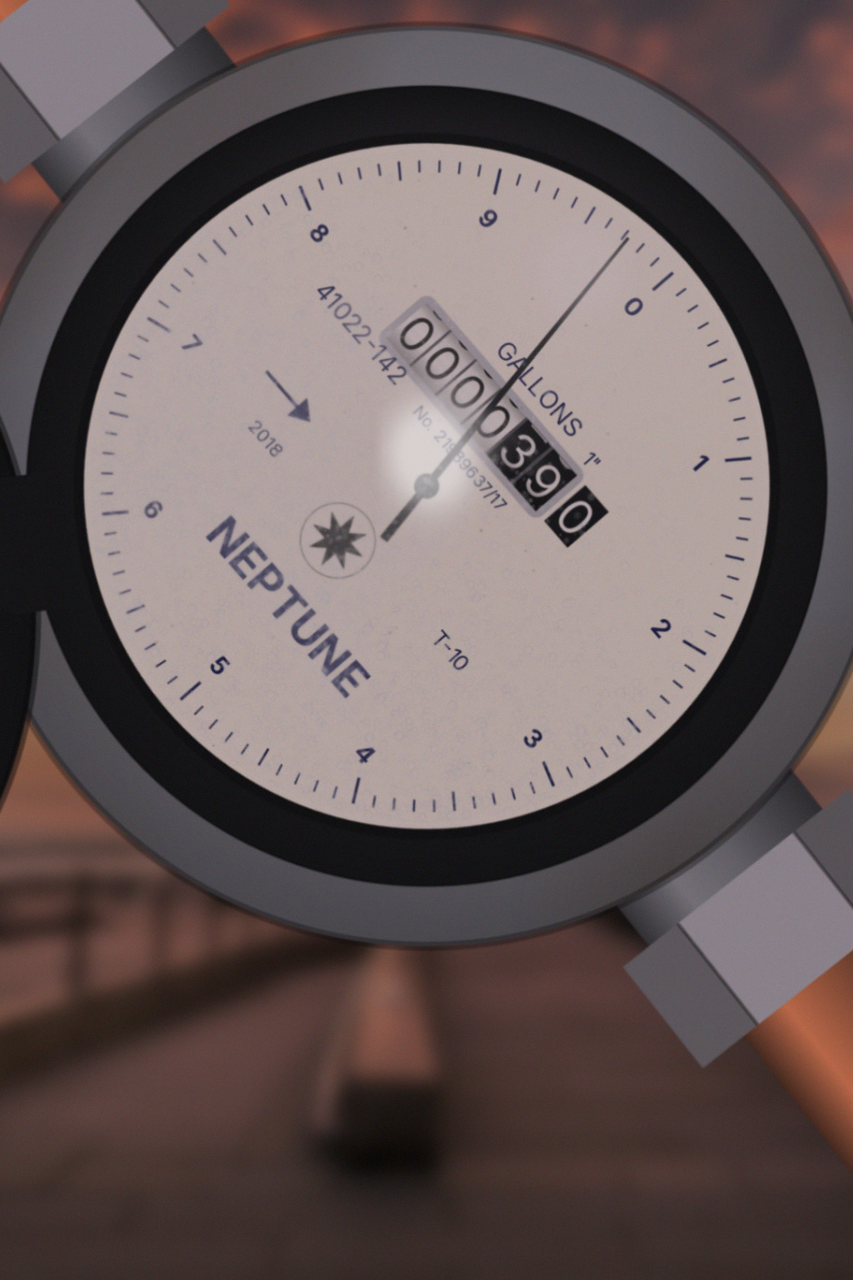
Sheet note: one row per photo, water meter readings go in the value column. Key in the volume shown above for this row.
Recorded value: 389.7 gal
